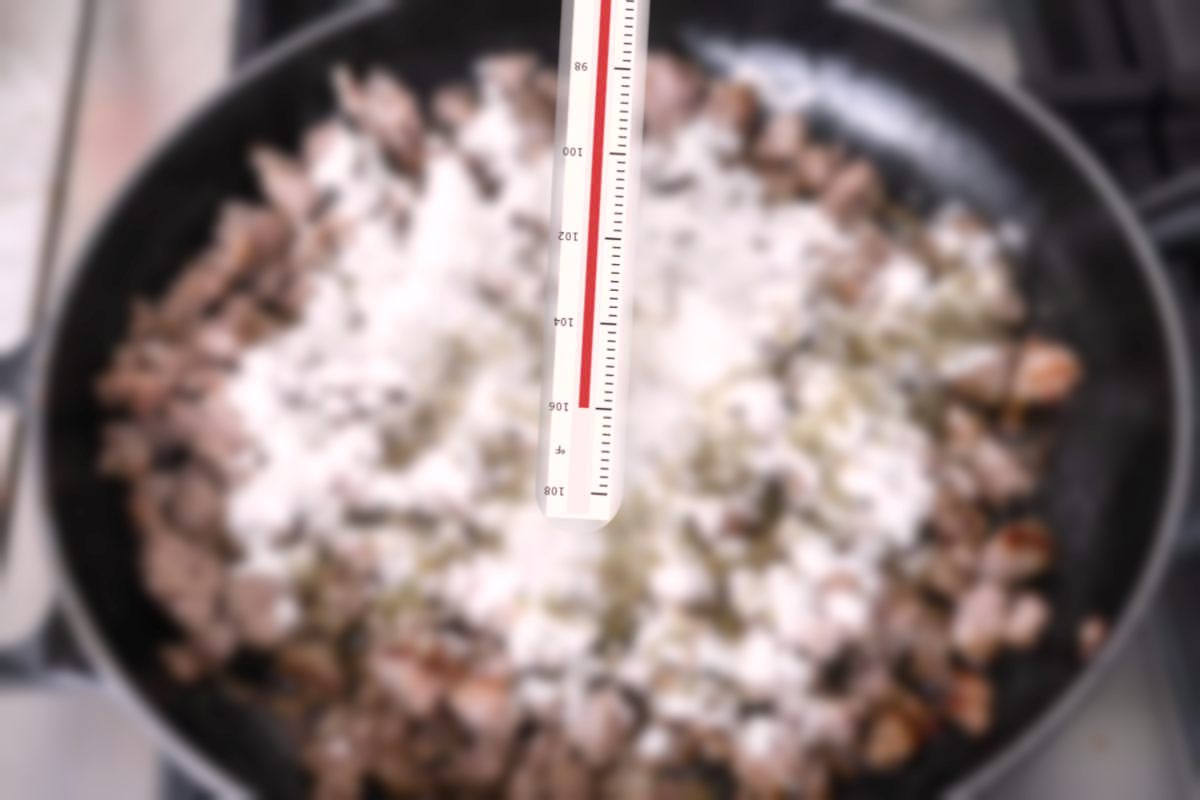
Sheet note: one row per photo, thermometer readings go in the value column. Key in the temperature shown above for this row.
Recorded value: 106 °F
